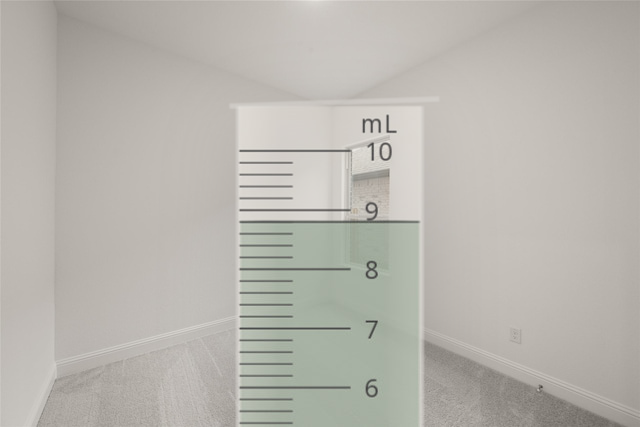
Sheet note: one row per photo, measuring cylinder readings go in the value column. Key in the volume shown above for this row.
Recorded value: 8.8 mL
